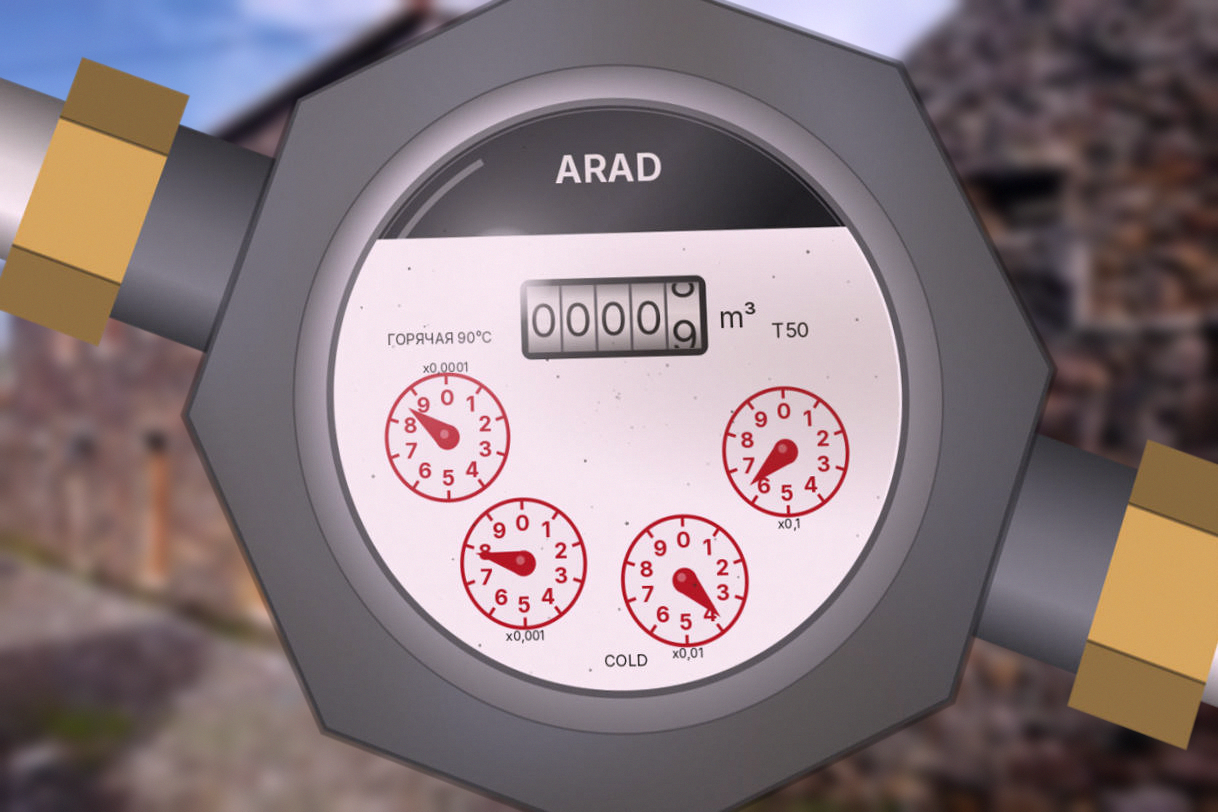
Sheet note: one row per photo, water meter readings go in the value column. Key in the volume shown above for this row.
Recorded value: 8.6378 m³
